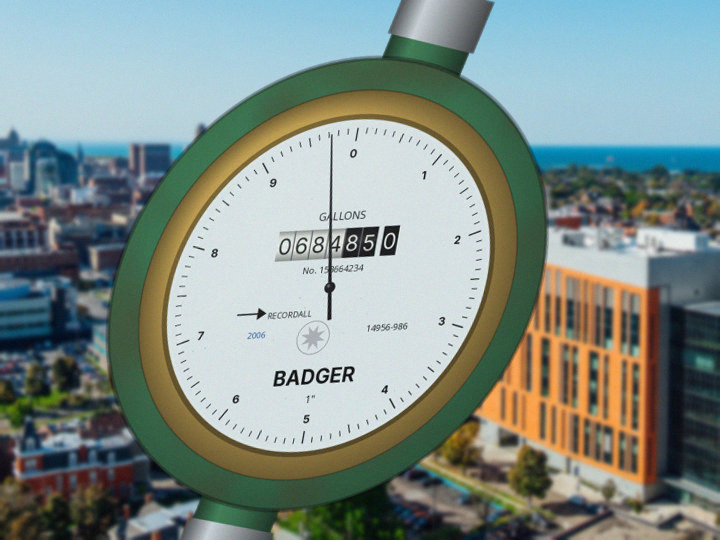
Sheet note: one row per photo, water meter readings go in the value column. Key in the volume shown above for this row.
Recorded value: 684849.7 gal
